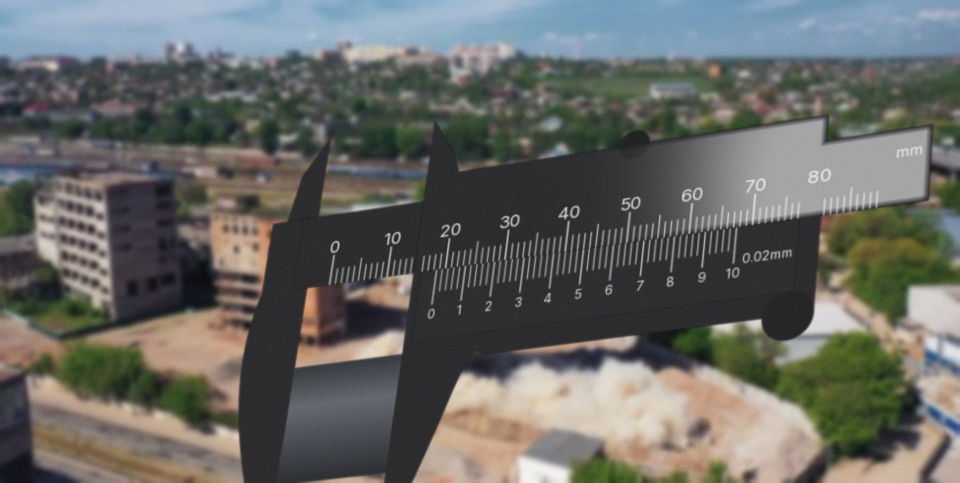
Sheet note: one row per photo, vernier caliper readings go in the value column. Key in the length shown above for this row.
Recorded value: 18.5 mm
